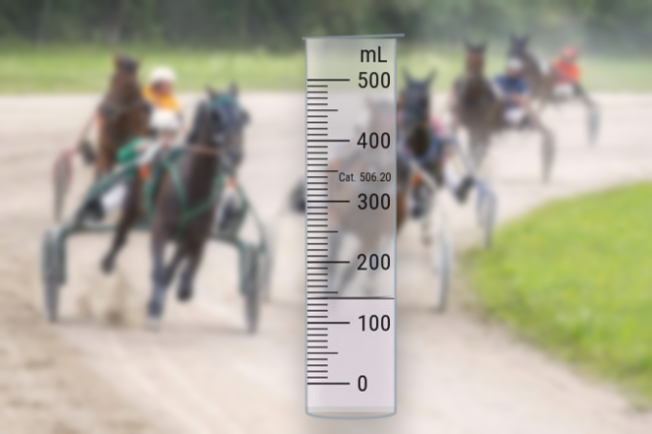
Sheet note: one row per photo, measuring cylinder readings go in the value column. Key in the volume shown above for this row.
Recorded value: 140 mL
